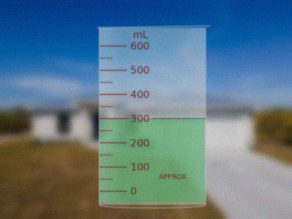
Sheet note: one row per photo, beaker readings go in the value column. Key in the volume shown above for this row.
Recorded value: 300 mL
